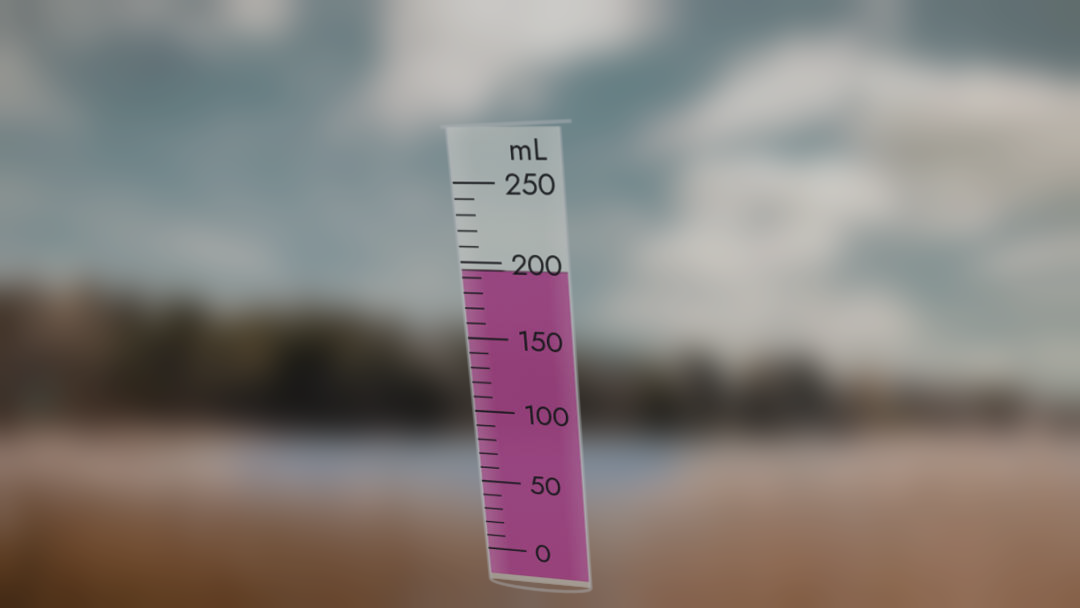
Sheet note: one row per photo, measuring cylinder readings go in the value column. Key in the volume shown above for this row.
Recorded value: 195 mL
